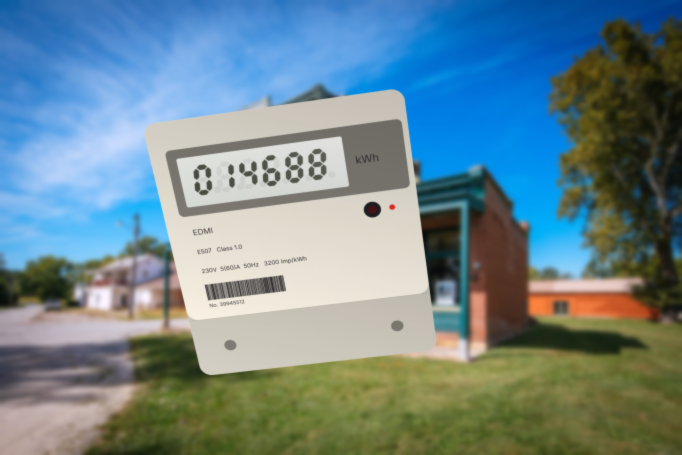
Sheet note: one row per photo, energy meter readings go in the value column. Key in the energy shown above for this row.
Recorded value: 14688 kWh
